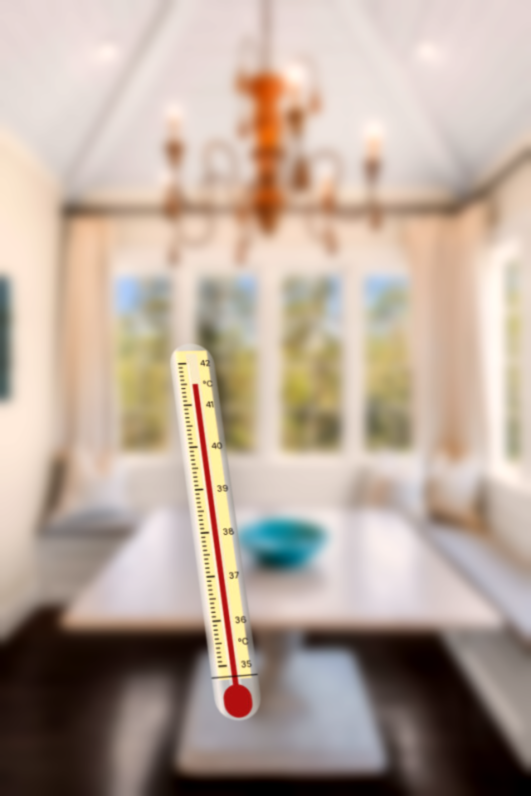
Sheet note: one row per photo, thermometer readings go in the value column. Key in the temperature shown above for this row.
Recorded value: 41.5 °C
